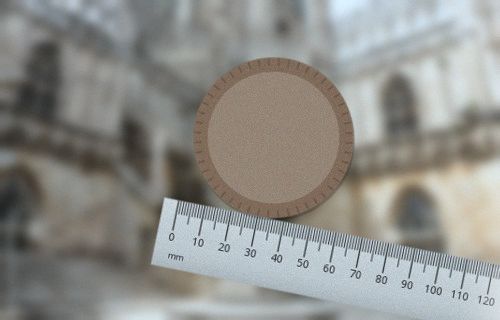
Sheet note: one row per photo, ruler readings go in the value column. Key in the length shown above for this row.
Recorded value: 60 mm
